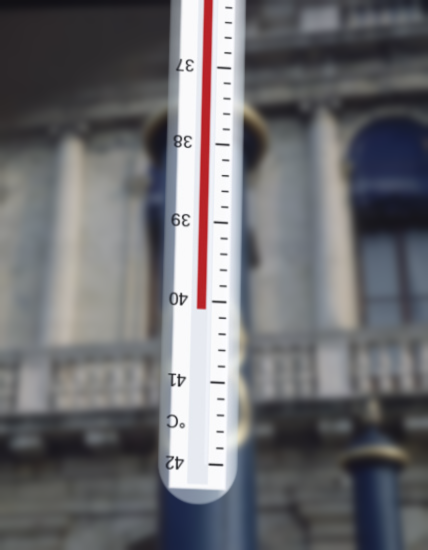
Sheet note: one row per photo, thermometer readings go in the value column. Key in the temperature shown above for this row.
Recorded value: 40.1 °C
